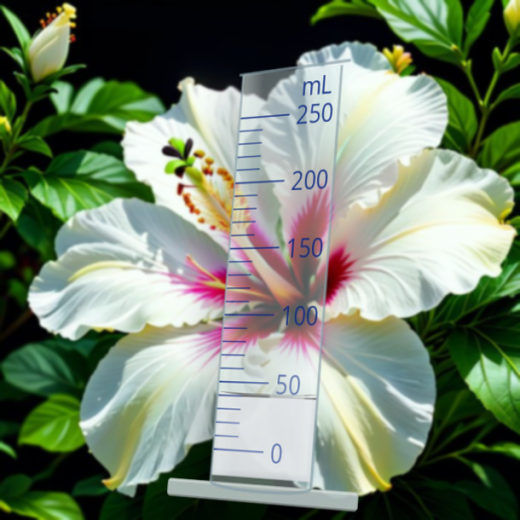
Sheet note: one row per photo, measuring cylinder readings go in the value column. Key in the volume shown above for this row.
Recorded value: 40 mL
